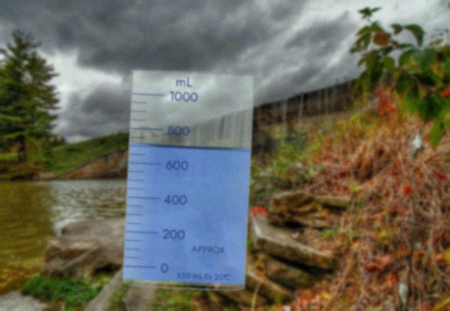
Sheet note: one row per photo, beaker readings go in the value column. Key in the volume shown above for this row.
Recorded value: 700 mL
